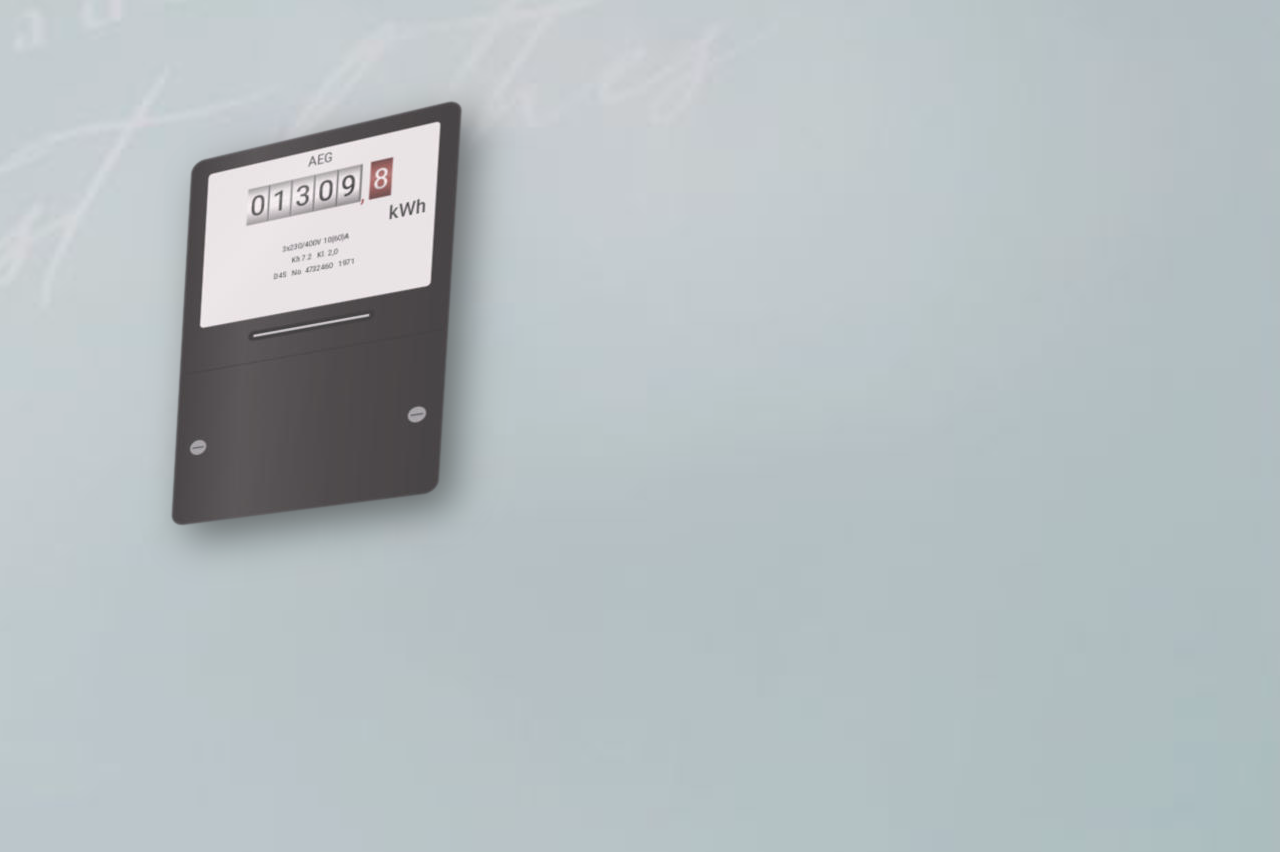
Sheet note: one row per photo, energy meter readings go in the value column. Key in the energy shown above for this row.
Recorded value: 1309.8 kWh
